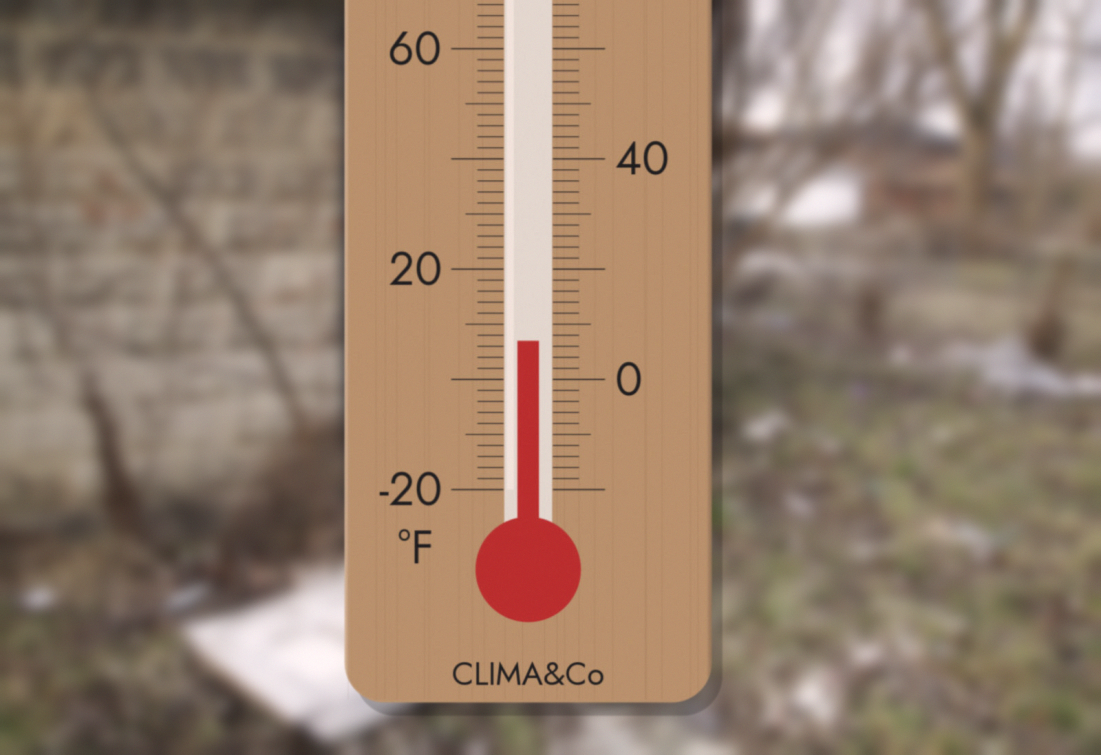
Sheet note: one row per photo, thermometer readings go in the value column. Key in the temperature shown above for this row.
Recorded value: 7 °F
